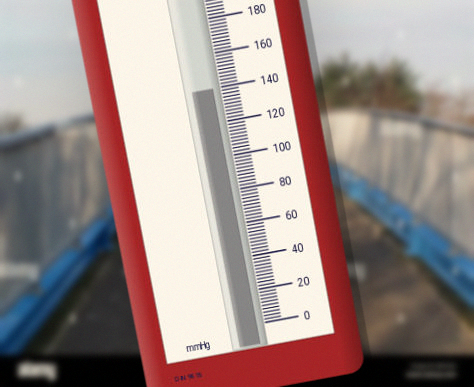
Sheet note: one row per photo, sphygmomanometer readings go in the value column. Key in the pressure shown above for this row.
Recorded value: 140 mmHg
